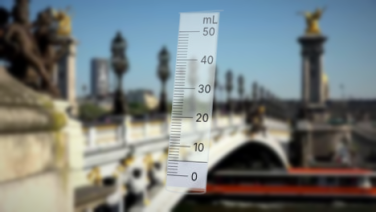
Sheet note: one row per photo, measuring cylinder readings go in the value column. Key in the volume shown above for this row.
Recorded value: 5 mL
